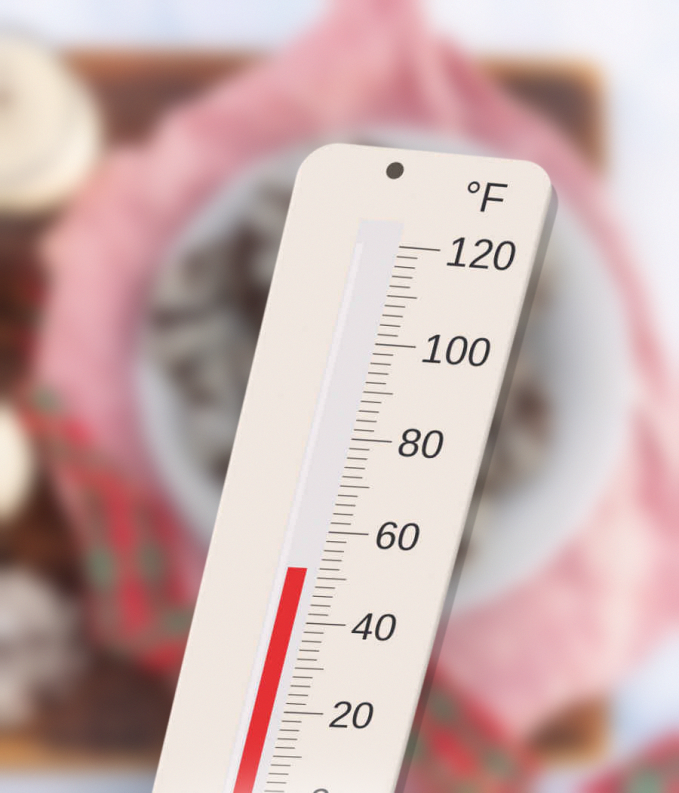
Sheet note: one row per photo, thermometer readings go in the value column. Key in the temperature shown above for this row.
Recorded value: 52 °F
